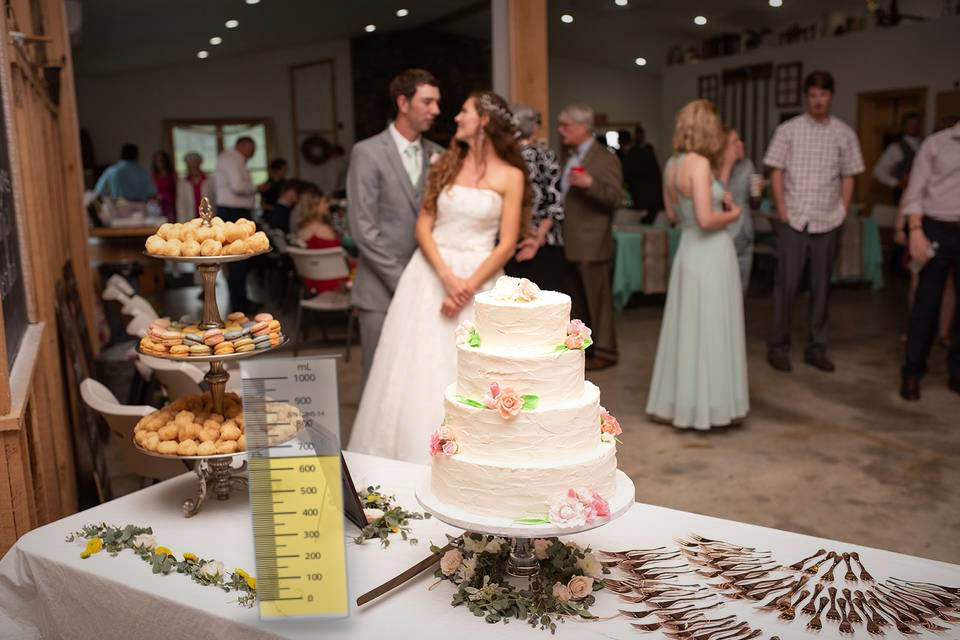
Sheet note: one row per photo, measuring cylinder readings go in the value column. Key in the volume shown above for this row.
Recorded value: 650 mL
